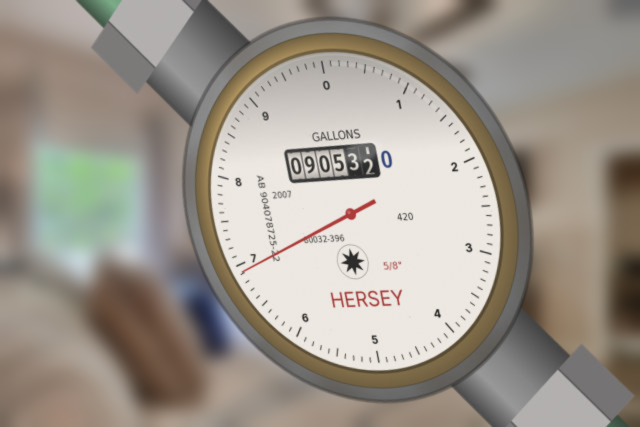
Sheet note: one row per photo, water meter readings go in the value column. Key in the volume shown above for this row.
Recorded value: 905316.9 gal
